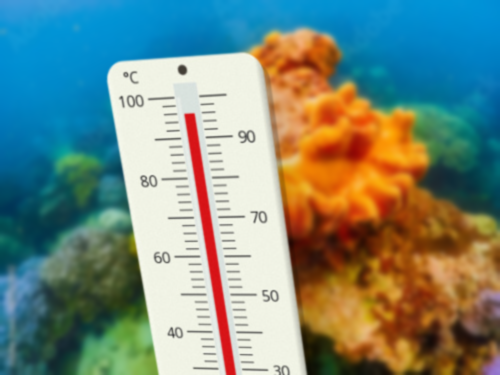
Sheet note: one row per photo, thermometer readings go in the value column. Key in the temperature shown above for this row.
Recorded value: 96 °C
